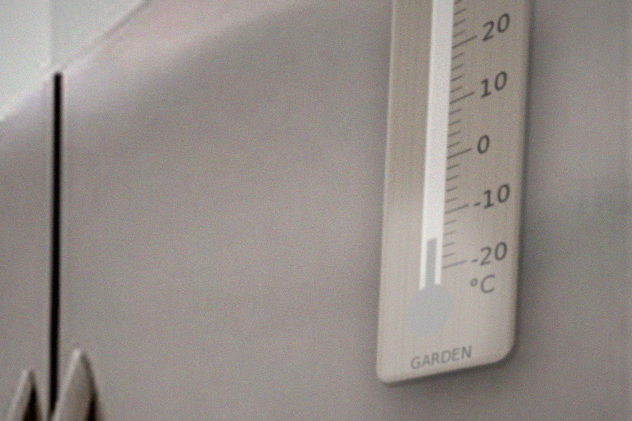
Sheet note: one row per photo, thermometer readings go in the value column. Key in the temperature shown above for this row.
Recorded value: -14 °C
